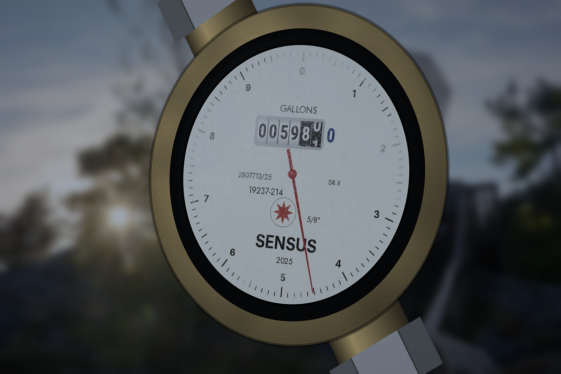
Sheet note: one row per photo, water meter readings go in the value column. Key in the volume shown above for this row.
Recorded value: 59804.5 gal
